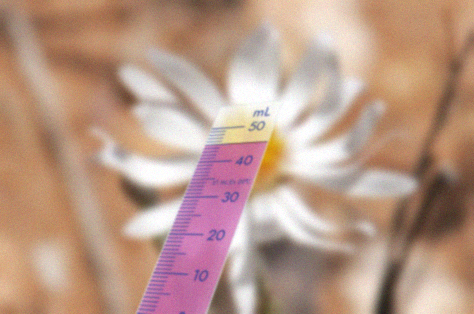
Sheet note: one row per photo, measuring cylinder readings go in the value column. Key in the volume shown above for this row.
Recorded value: 45 mL
